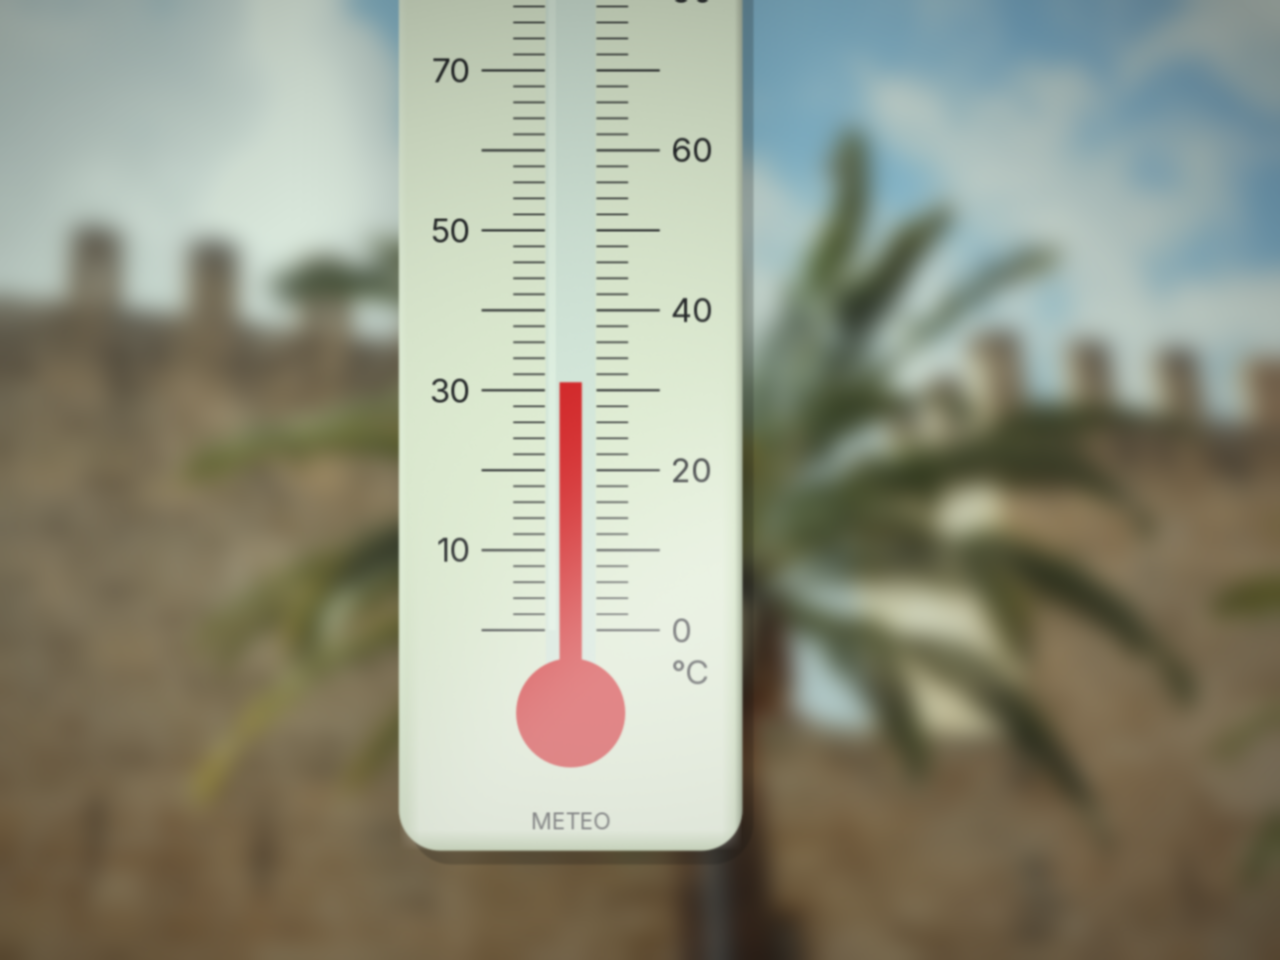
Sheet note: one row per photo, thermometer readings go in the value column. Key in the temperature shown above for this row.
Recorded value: 31 °C
